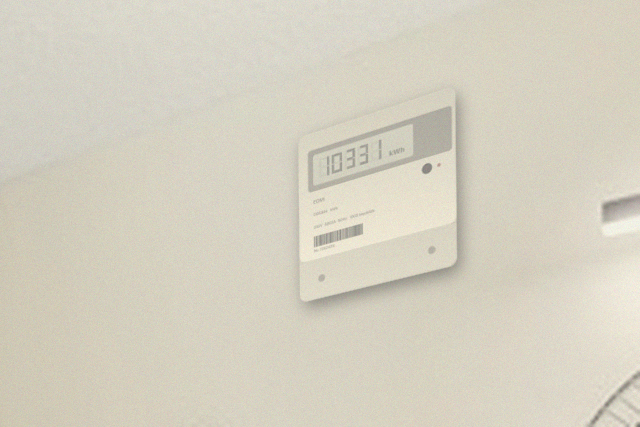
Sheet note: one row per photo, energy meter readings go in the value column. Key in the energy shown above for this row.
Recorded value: 10331 kWh
